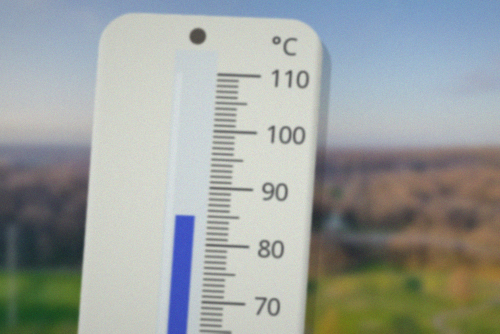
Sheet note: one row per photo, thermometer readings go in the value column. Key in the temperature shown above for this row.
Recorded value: 85 °C
